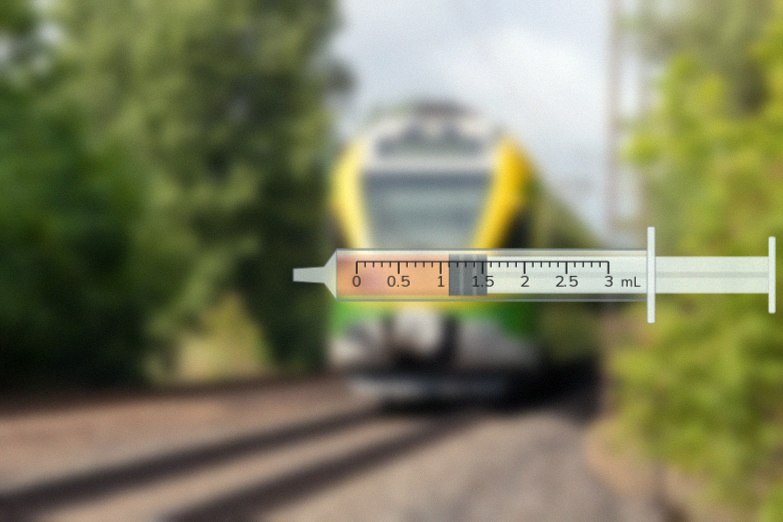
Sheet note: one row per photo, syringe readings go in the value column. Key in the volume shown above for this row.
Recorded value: 1.1 mL
